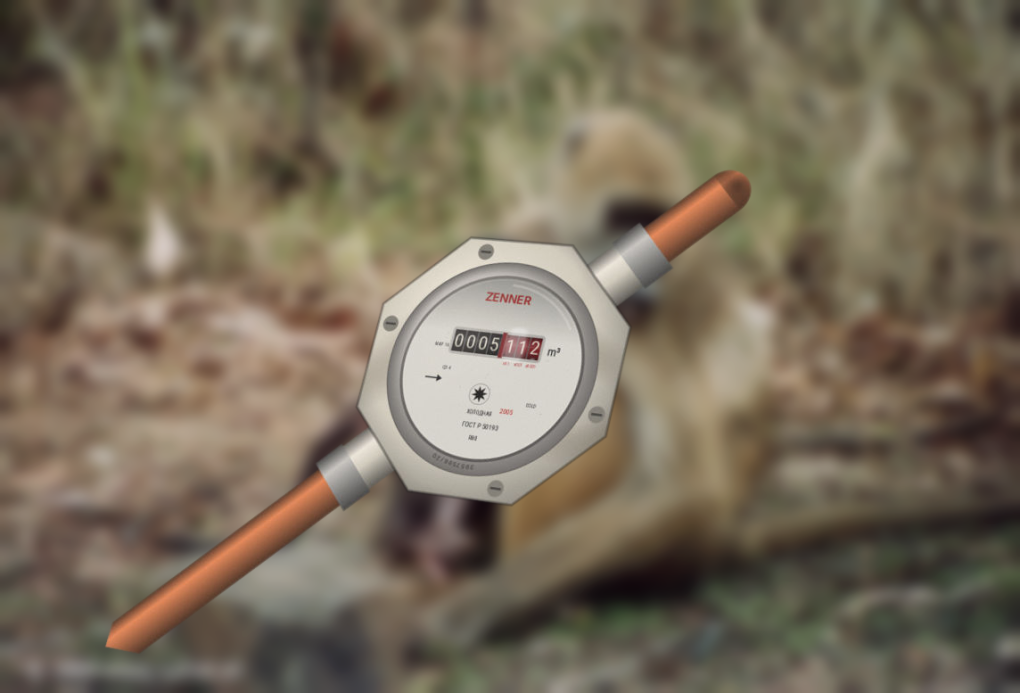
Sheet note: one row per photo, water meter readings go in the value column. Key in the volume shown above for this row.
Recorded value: 5.112 m³
